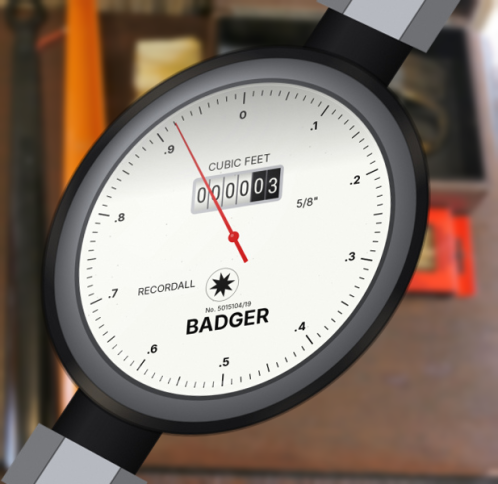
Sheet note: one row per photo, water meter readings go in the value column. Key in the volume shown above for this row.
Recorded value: 2.92 ft³
